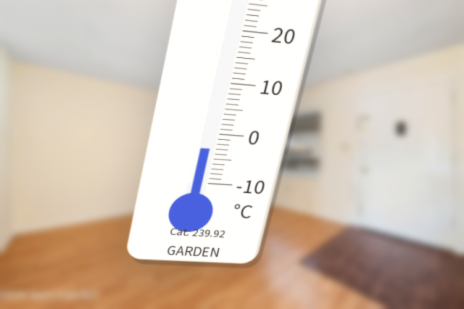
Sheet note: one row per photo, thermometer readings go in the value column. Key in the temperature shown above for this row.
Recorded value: -3 °C
